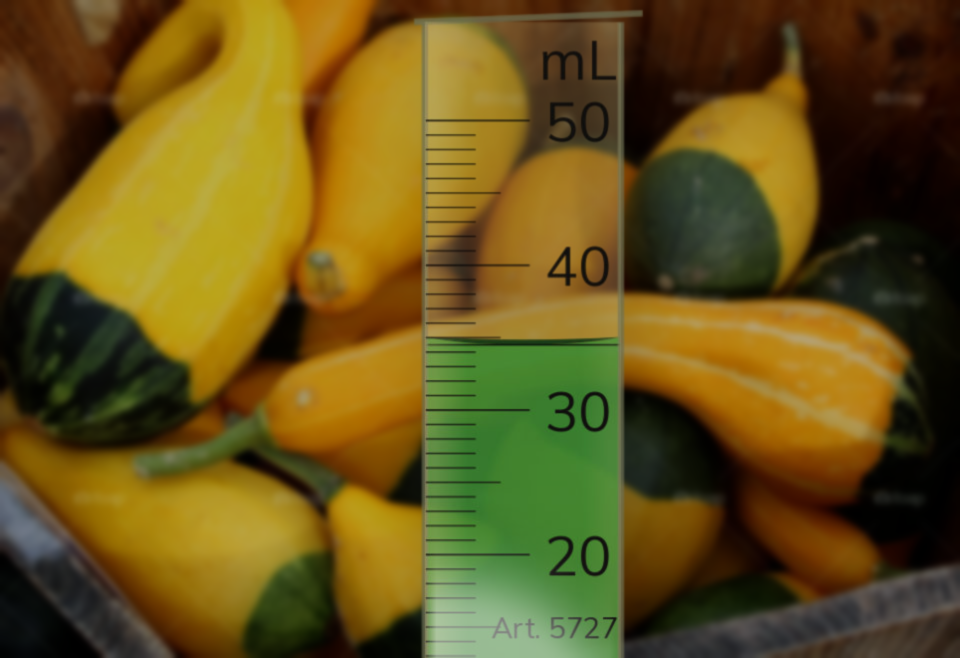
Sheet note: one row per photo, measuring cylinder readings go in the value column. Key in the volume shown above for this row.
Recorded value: 34.5 mL
